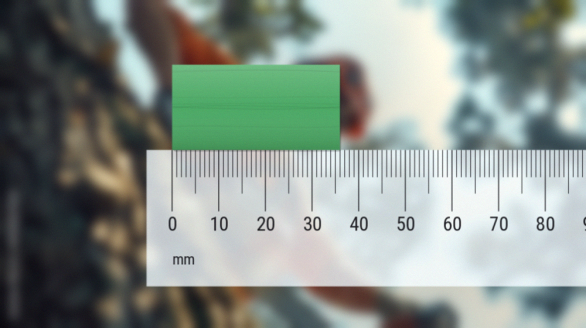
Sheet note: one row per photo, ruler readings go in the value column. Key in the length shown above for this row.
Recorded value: 36 mm
